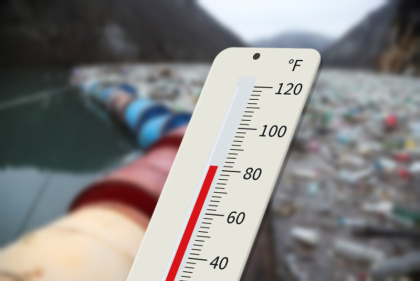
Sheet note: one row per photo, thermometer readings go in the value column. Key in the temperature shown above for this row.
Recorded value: 82 °F
